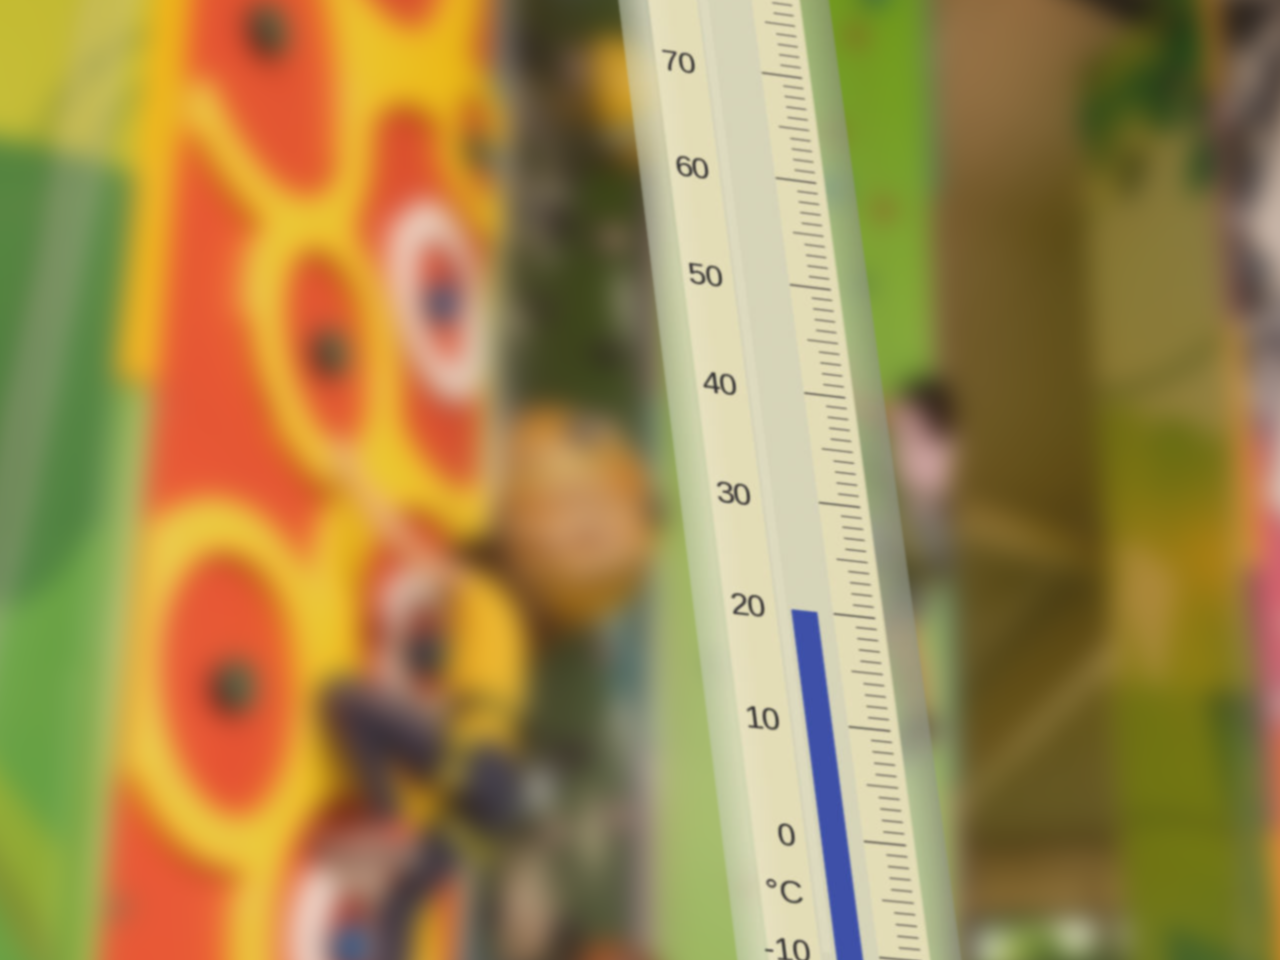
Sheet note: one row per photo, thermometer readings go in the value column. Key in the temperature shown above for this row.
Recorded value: 20 °C
